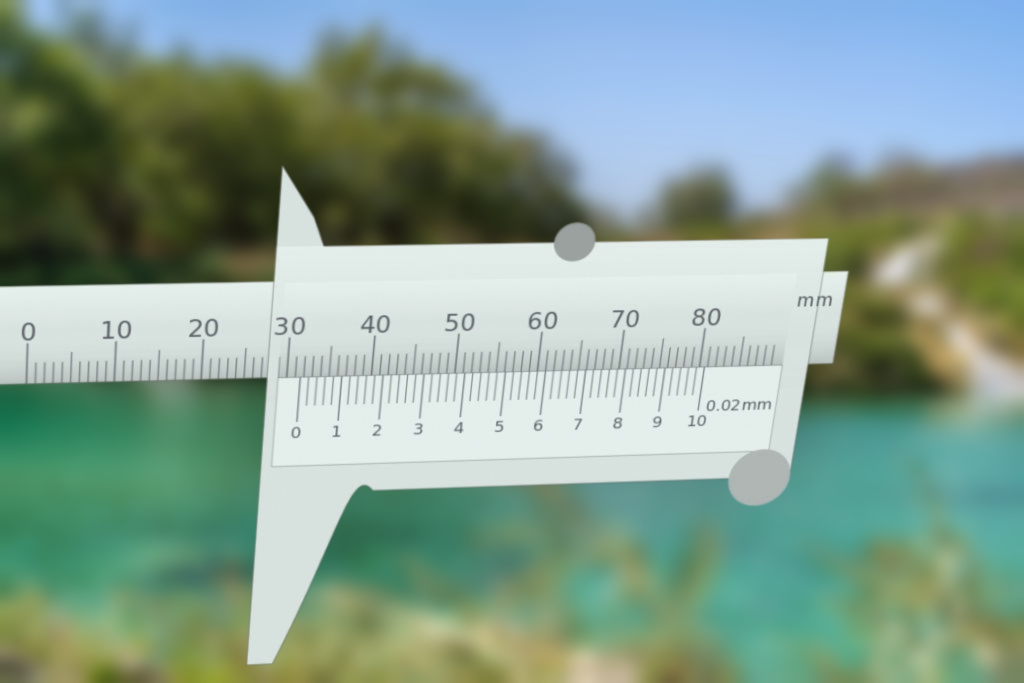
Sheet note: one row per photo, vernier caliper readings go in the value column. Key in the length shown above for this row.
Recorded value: 31.6 mm
